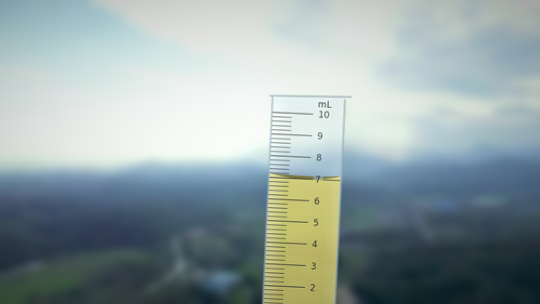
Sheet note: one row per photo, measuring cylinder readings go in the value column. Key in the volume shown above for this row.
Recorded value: 7 mL
